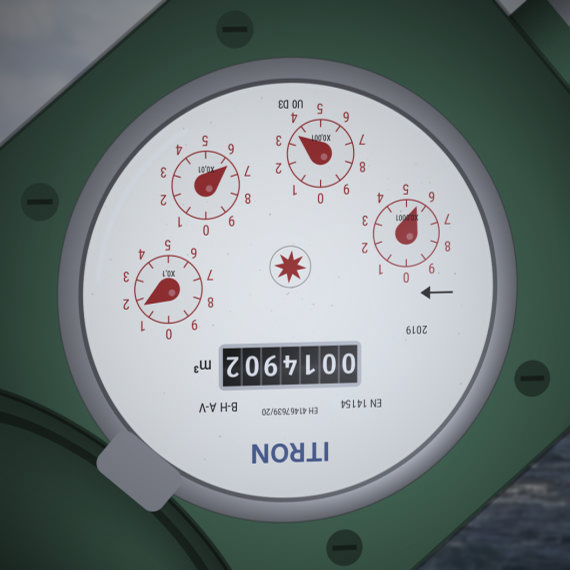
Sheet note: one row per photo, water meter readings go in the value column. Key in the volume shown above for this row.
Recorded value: 14902.1635 m³
